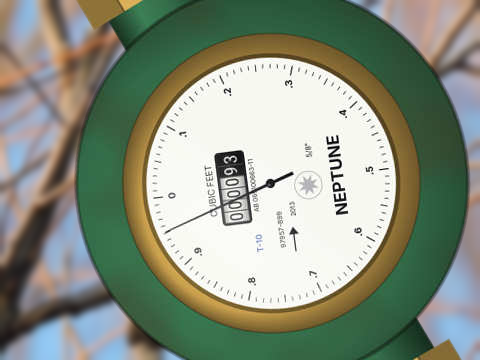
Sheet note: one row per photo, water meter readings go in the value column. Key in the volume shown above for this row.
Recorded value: 92.95 ft³
